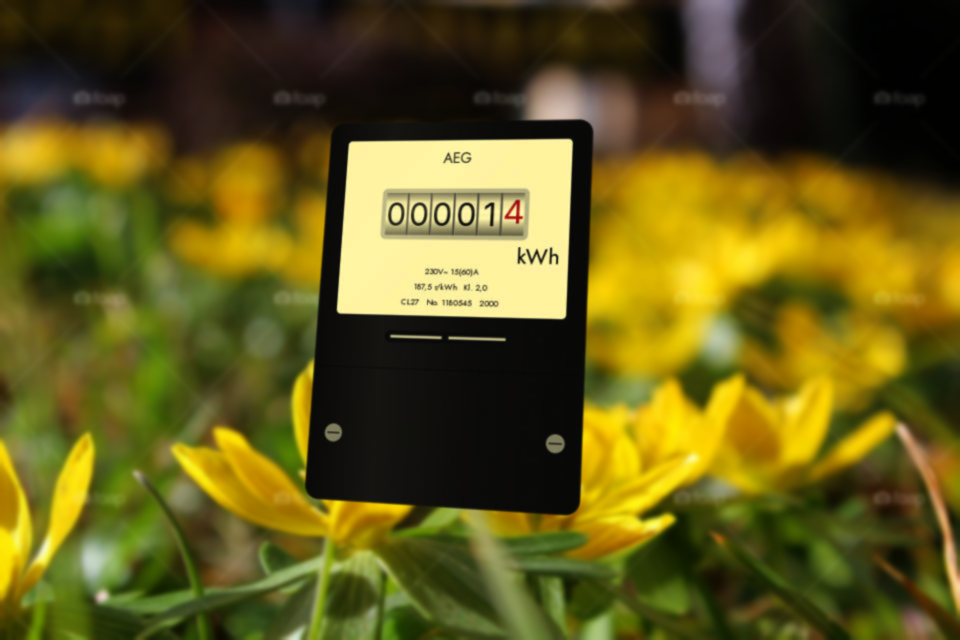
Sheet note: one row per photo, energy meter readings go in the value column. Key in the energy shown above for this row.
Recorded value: 1.4 kWh
